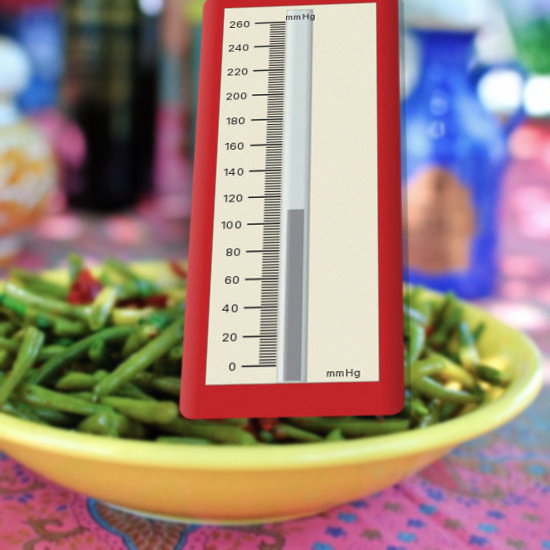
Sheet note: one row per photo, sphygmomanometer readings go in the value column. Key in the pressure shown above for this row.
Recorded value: 110 mmHg
